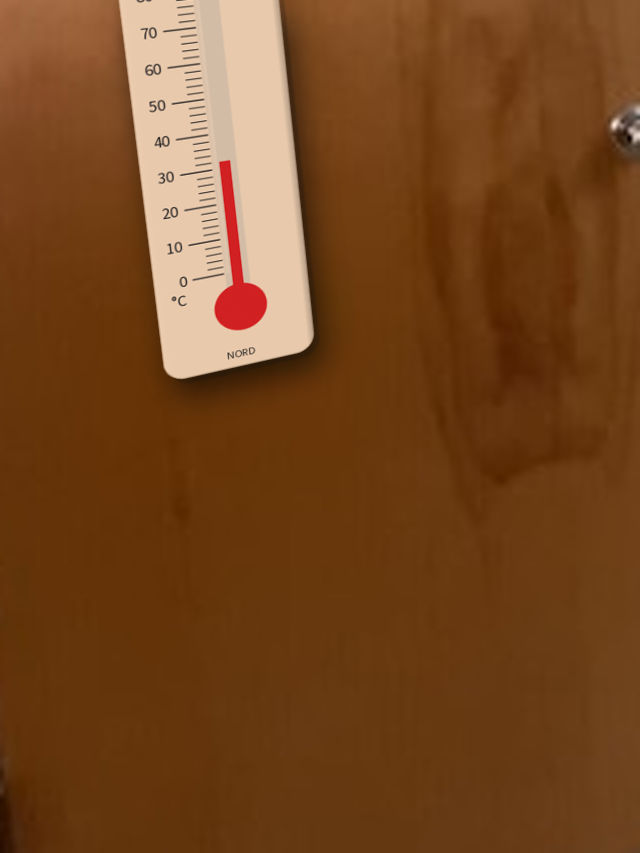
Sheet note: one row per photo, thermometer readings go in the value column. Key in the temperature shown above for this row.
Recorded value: 32 °C
